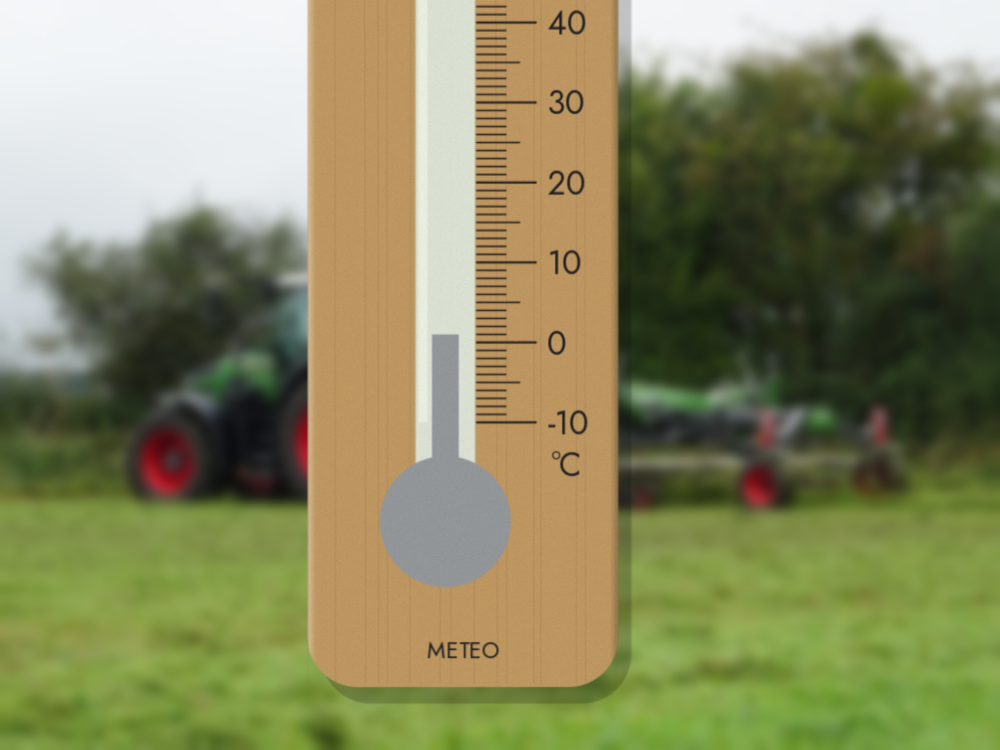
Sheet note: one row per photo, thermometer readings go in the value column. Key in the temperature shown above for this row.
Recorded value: 1 °C
